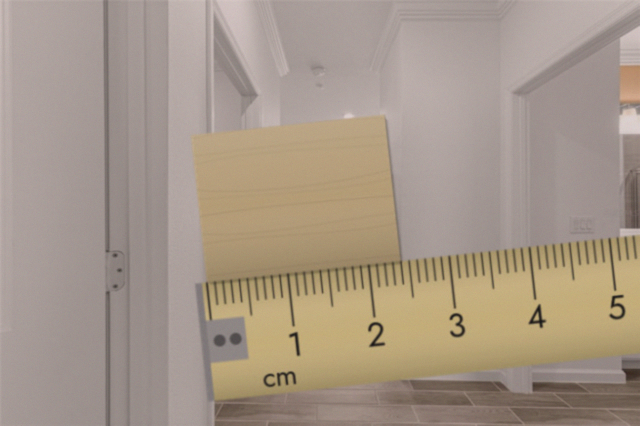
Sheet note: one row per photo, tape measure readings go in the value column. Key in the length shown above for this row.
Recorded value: 2.4 cm
